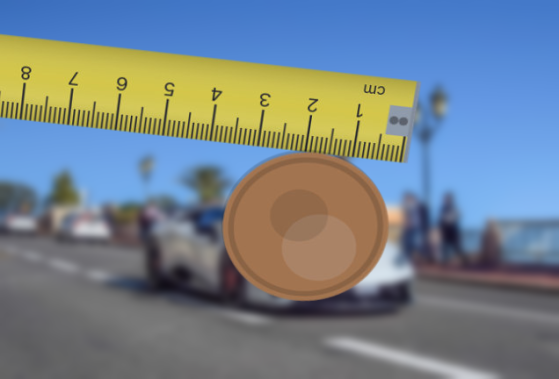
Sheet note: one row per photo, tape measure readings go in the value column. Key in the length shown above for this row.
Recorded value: 3.5 cm
